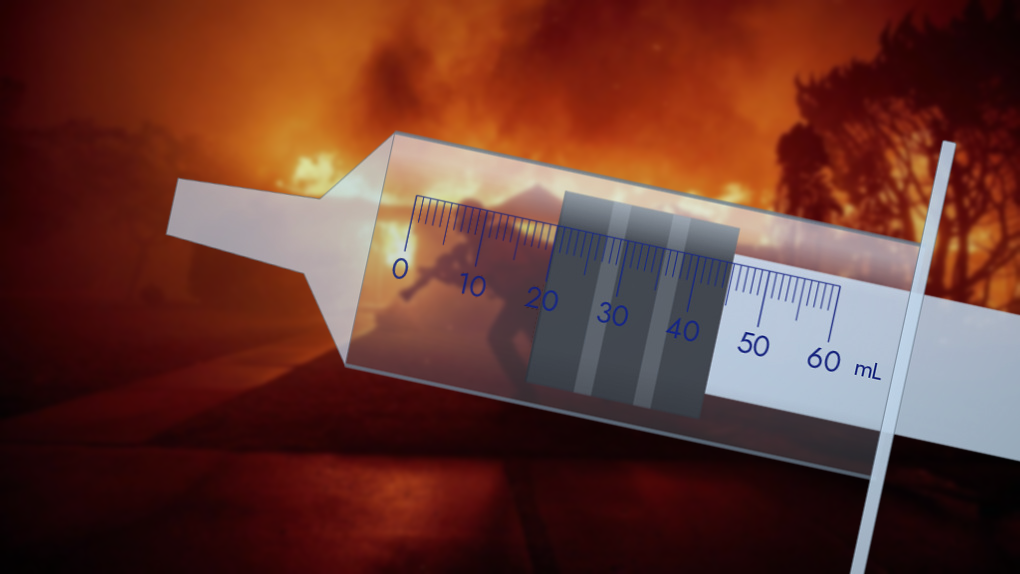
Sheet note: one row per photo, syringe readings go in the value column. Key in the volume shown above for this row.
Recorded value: 20 mL
